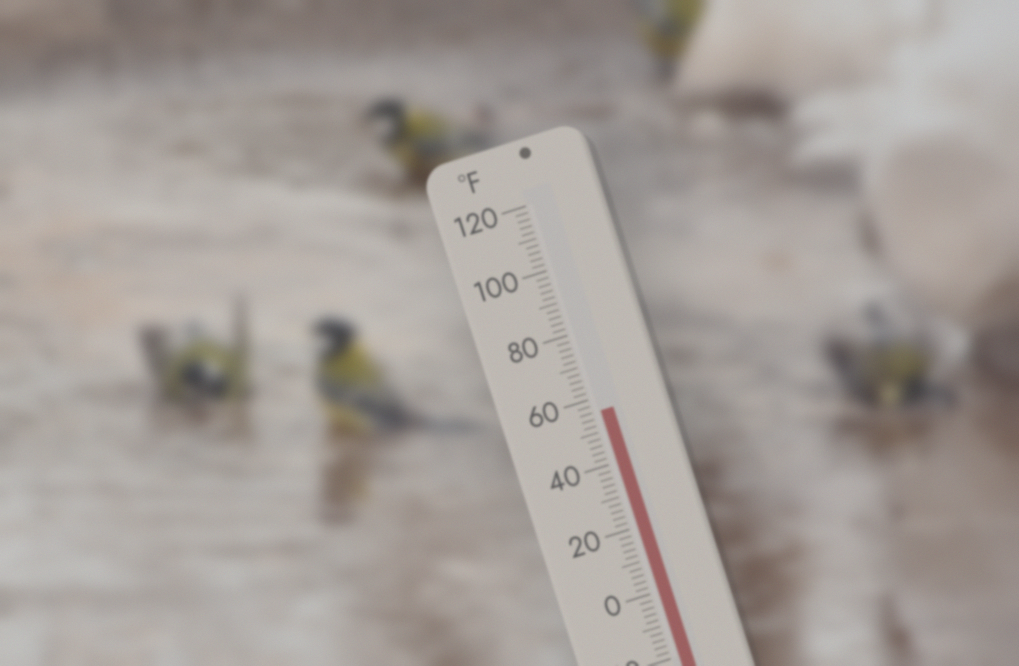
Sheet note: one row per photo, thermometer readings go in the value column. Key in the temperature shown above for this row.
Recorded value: 56 °F
